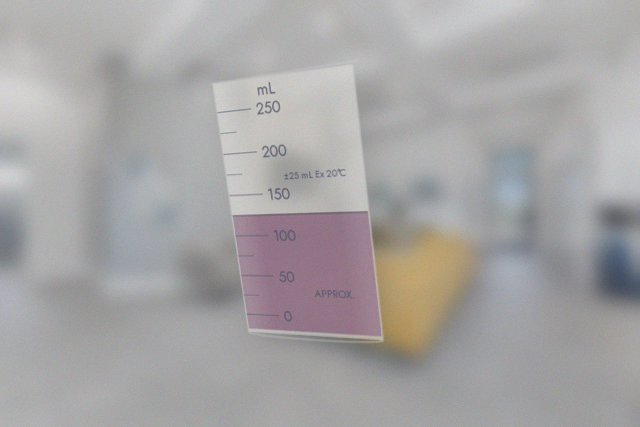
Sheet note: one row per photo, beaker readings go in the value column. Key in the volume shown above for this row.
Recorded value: 125 mL
